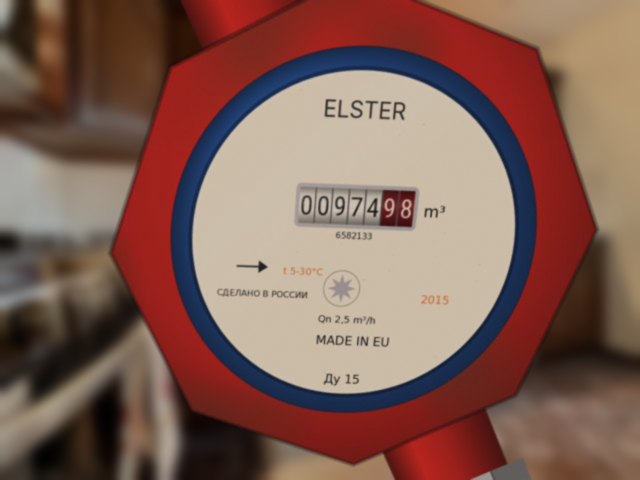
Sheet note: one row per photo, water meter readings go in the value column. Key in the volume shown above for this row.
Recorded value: 974.98 m³
